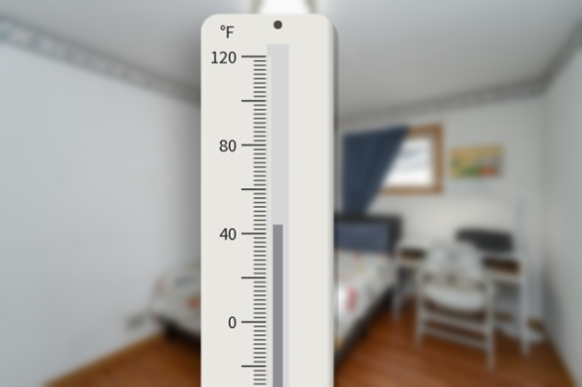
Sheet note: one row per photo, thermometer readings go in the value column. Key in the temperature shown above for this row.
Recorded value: 44 °F
